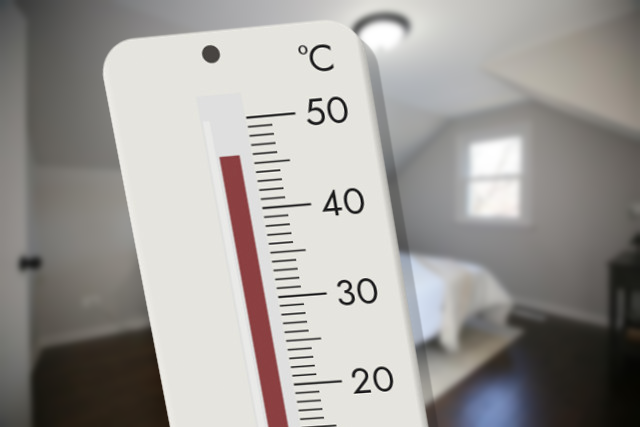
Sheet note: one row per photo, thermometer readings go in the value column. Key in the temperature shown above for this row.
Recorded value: 46 °C
